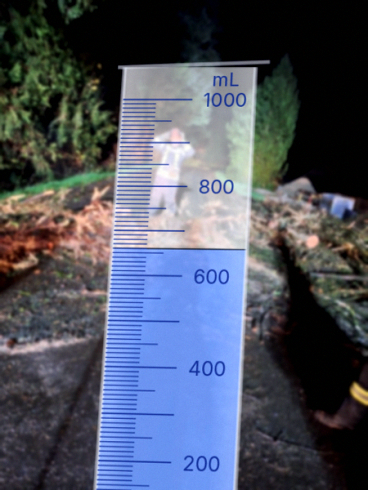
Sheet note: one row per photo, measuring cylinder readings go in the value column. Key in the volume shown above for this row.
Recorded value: 660 mL
